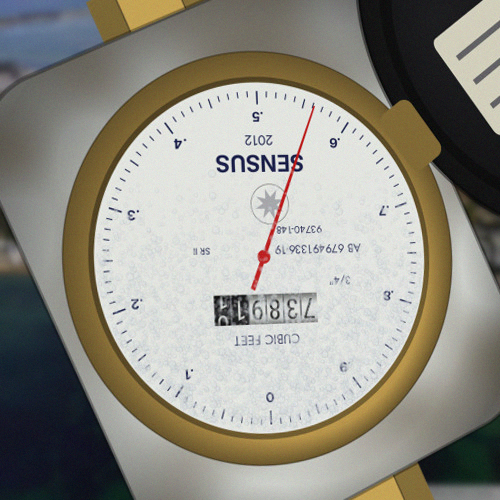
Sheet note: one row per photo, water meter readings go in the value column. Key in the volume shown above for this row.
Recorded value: 738910.56 ft³
